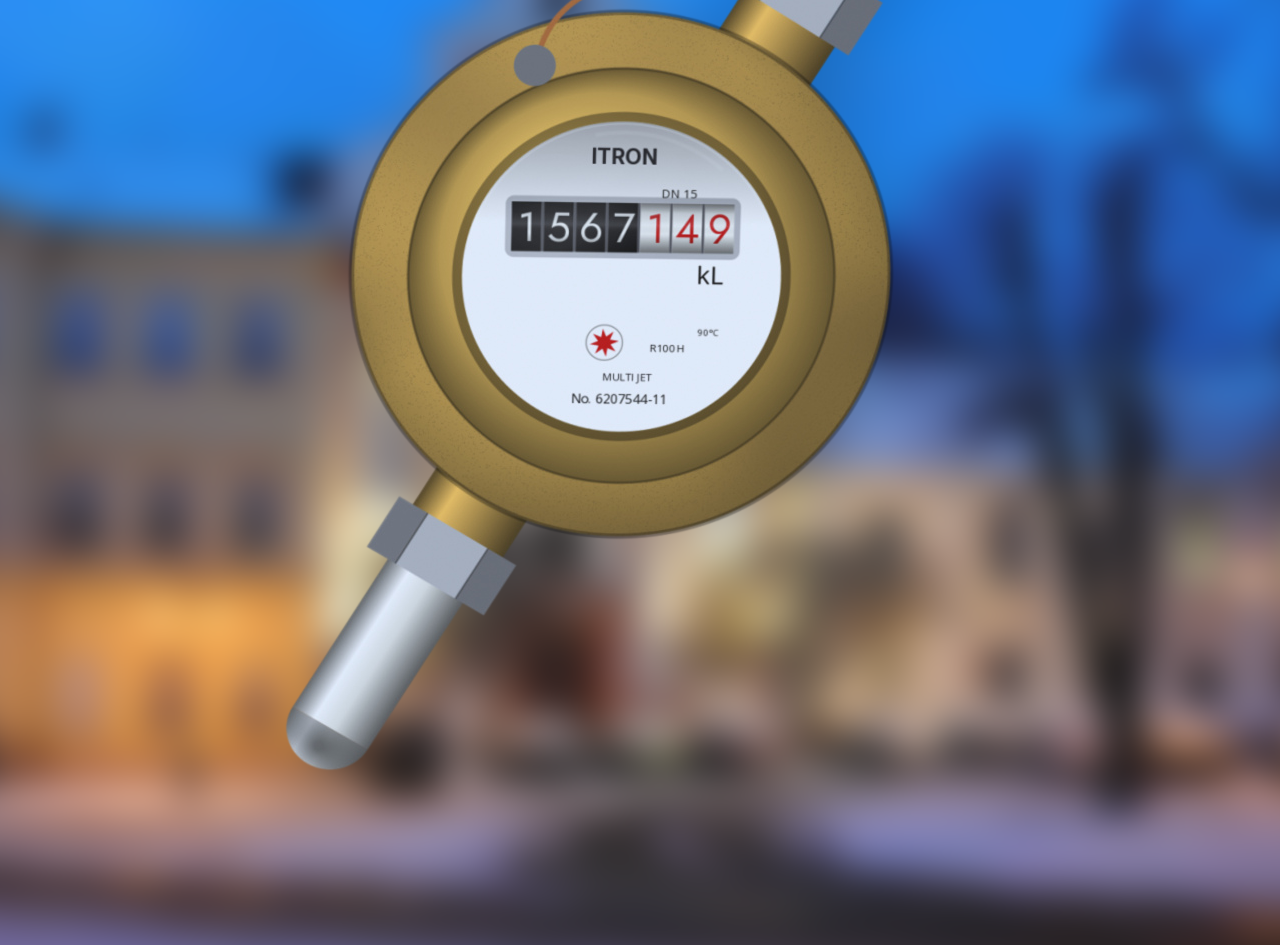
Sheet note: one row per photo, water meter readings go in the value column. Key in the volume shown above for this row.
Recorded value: 1567.149 kL
